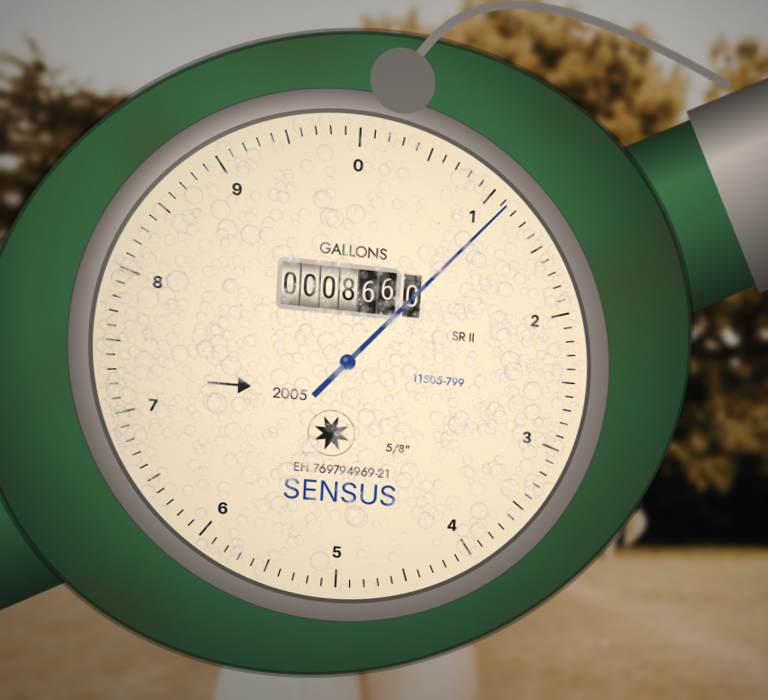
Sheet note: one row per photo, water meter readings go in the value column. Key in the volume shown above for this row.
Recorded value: 8661.1 gal
